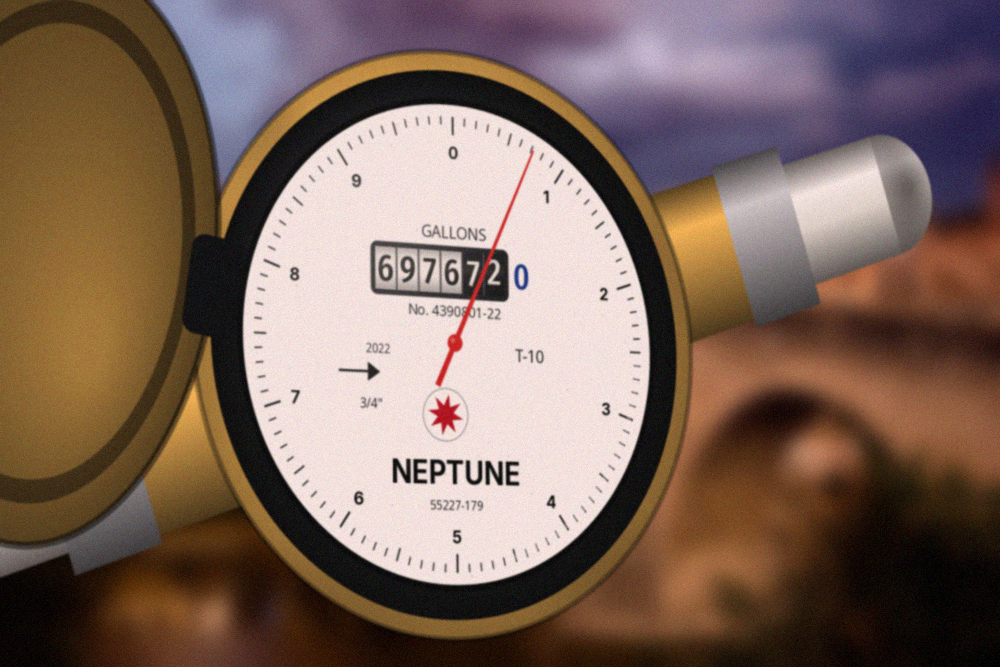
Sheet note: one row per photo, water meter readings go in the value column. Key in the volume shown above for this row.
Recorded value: 6976720.7 gal
